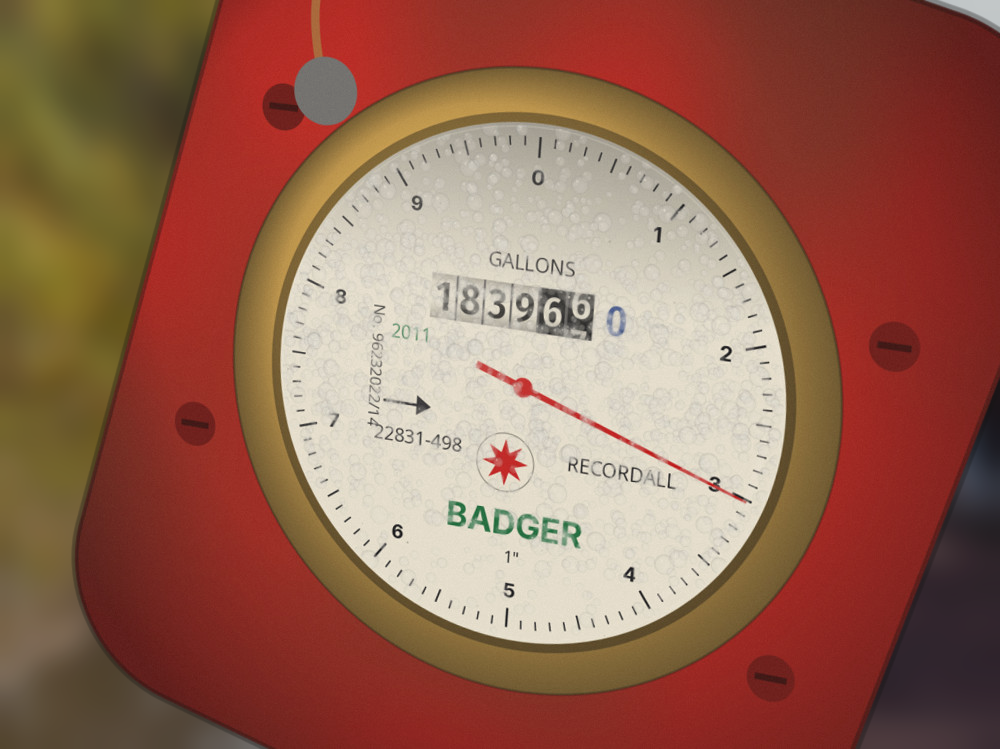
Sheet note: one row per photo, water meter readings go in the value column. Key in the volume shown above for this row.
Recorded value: 1839663.0 gal
